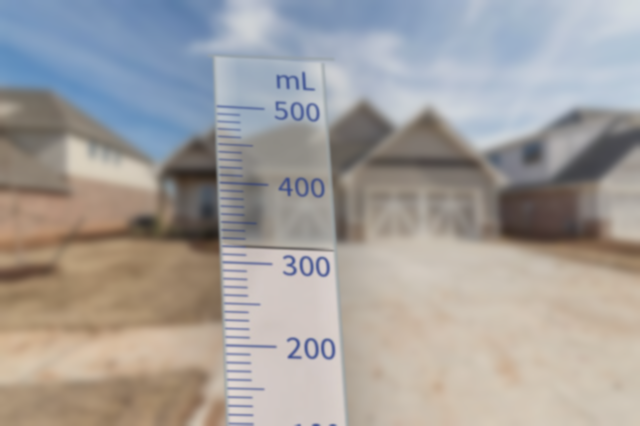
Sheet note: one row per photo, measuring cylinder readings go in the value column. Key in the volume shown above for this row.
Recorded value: 320 mL
